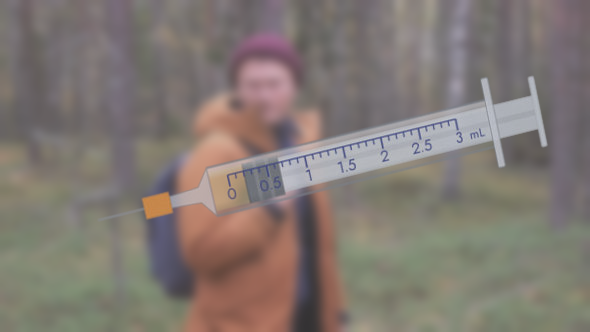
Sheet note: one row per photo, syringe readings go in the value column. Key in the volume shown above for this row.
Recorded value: 0.2 mL
